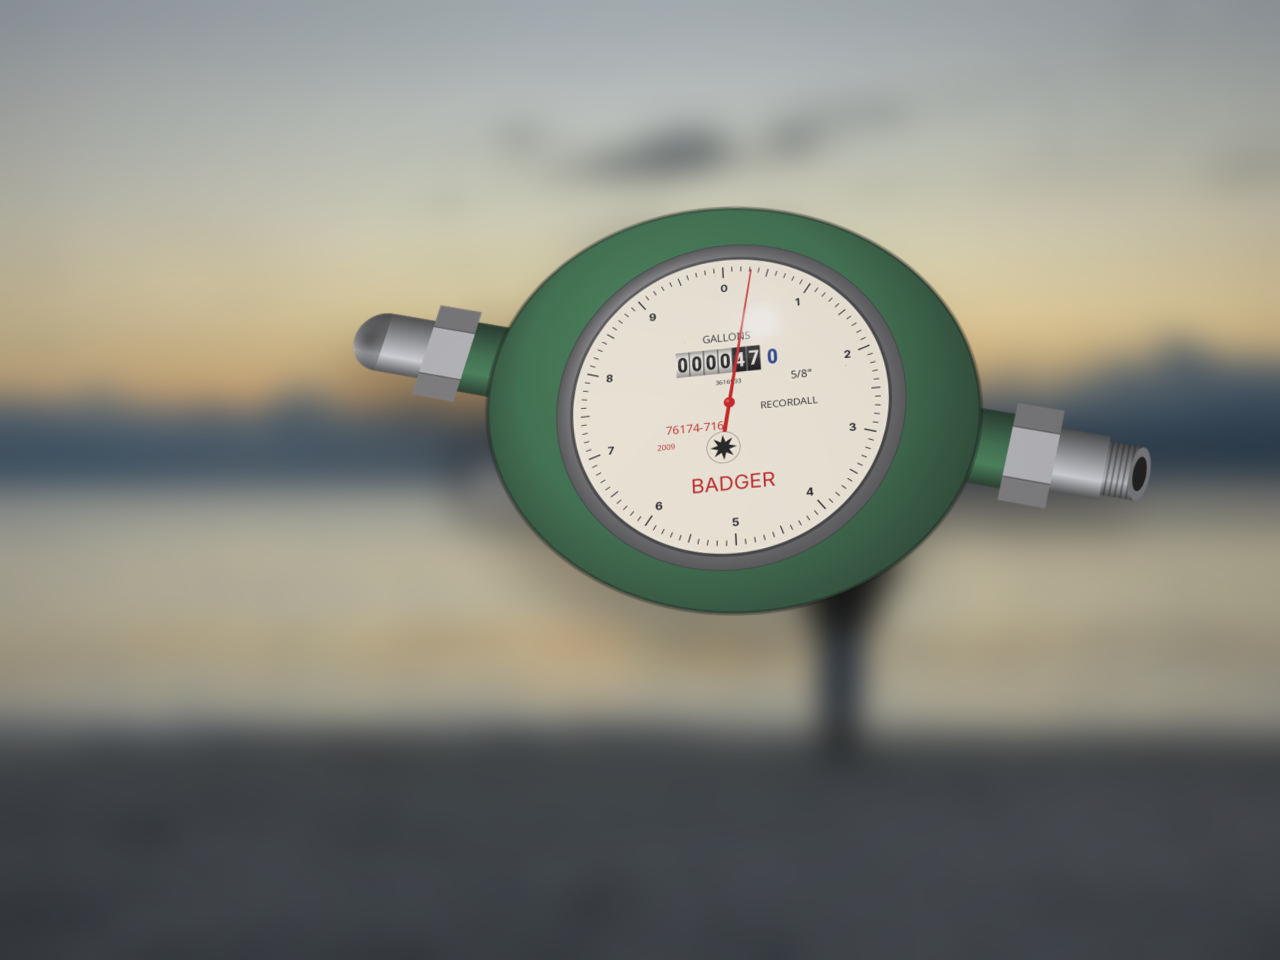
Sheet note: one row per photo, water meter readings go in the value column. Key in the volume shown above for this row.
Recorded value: 470.3 gal
